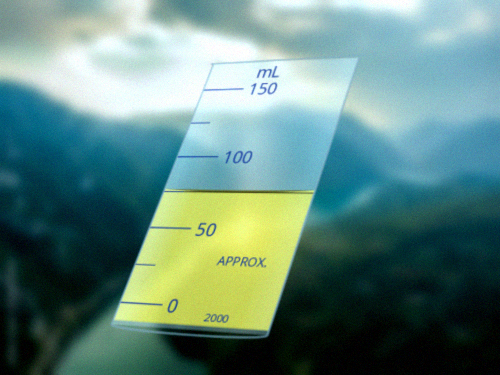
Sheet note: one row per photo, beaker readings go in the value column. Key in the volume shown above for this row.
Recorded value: 75 mL
